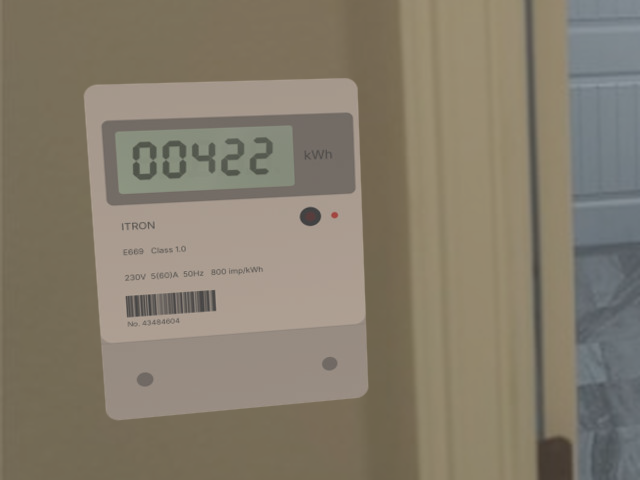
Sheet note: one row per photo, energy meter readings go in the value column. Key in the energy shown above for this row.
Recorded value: 422 kWh
